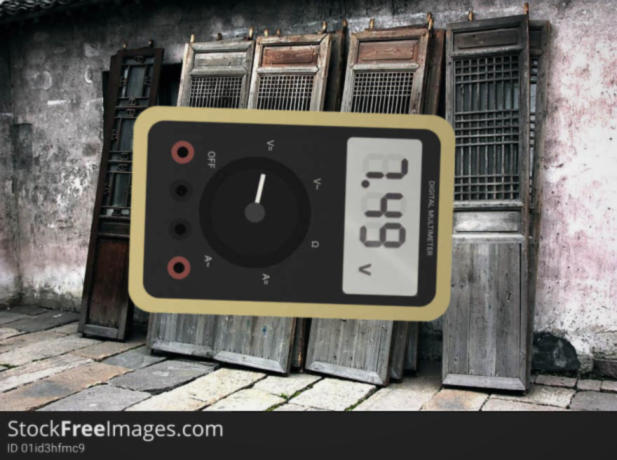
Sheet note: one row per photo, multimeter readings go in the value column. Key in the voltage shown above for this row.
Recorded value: 7.49 V
